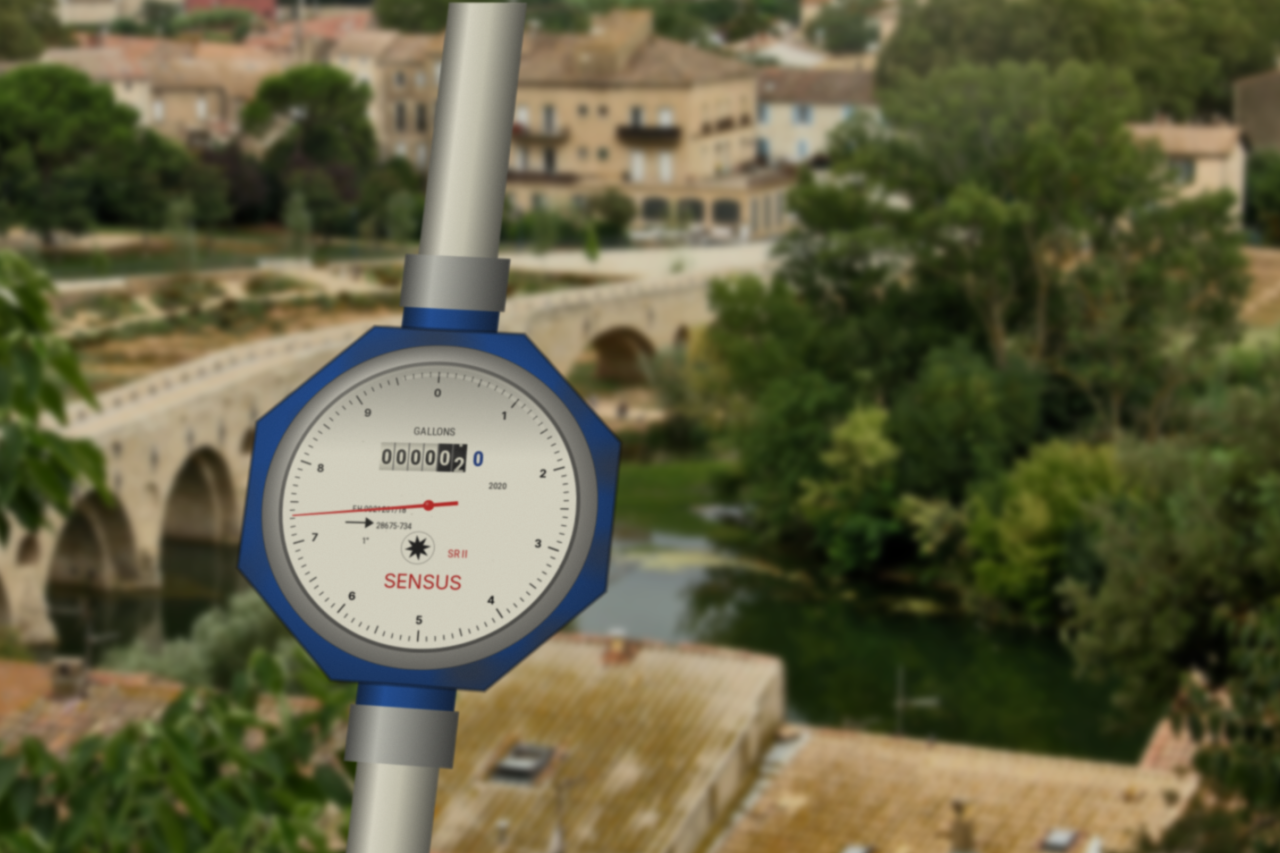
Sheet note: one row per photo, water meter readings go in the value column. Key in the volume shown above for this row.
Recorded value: 17.3 gal
